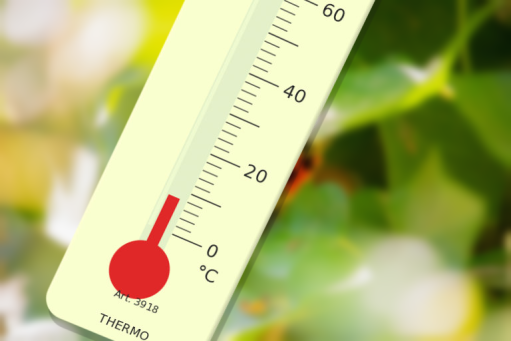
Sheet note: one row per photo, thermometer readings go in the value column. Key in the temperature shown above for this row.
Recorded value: 8 °C
